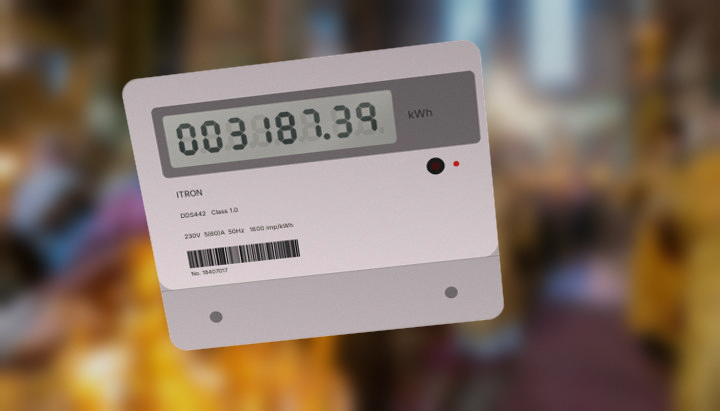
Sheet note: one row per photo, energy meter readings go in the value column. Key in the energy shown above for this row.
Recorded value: 3187.39 kWh
